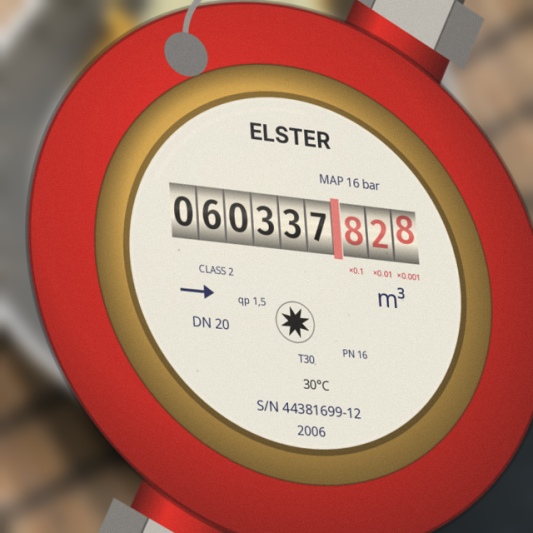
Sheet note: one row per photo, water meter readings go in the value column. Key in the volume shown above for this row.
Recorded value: 60337.828 m³
